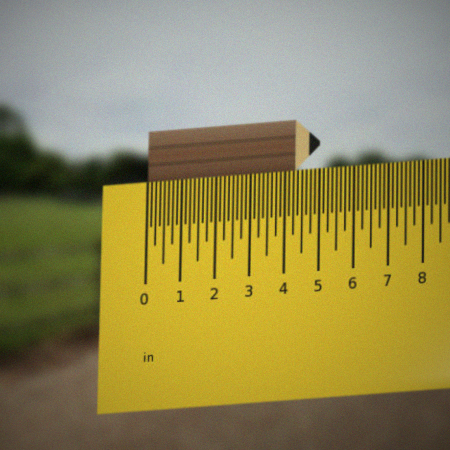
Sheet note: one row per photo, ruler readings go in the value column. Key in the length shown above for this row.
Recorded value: 5 in
